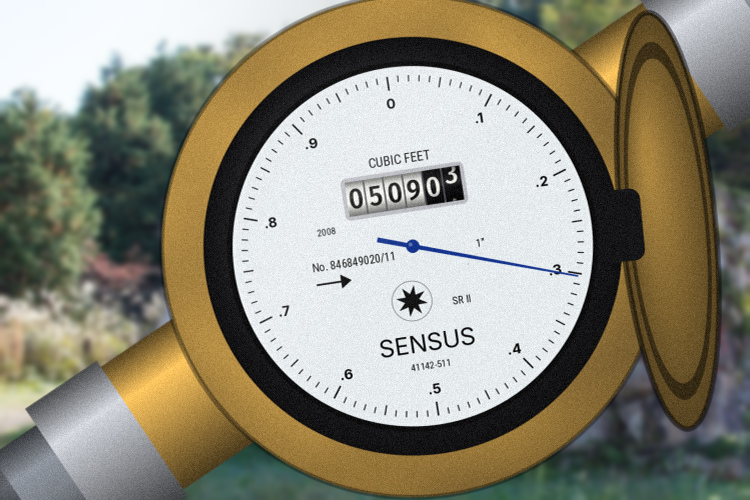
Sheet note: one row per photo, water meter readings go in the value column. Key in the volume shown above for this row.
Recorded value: 50903.30 ft³
